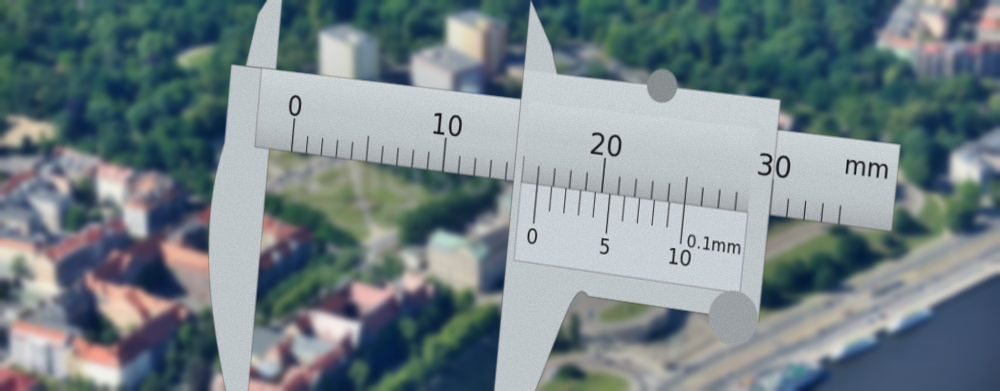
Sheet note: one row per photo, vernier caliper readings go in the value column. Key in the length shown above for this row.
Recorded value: 16.0 mm
